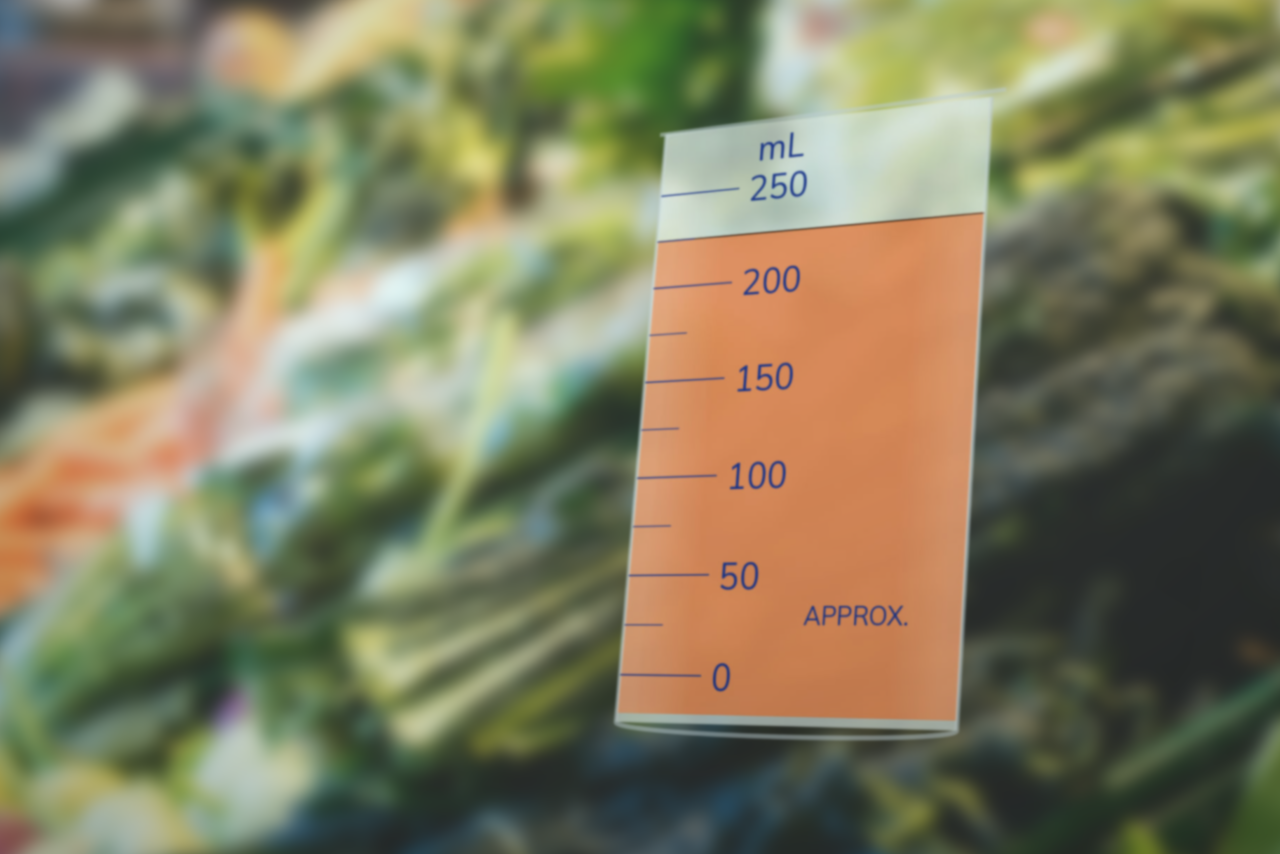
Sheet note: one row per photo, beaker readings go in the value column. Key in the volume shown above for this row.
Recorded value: 225 mL
